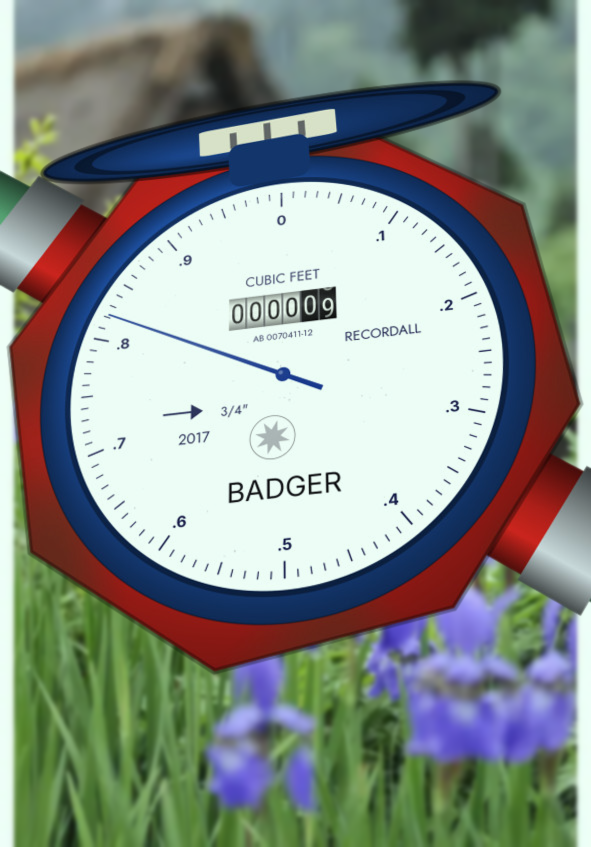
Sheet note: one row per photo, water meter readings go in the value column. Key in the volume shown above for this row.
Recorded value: 8.82 ft³
